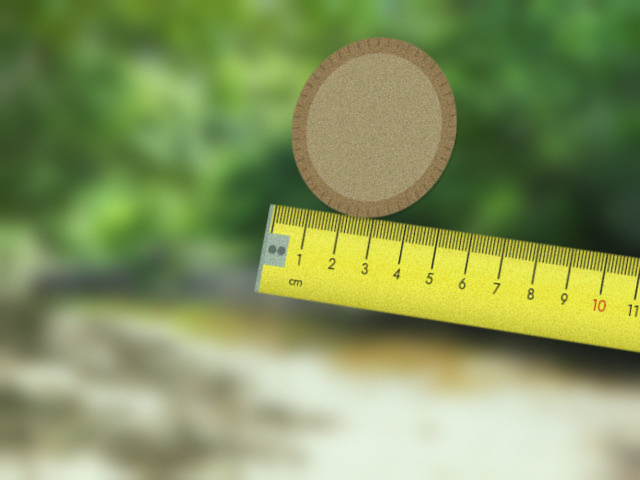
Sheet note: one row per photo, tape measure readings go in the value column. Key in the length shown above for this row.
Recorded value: 5 cm
